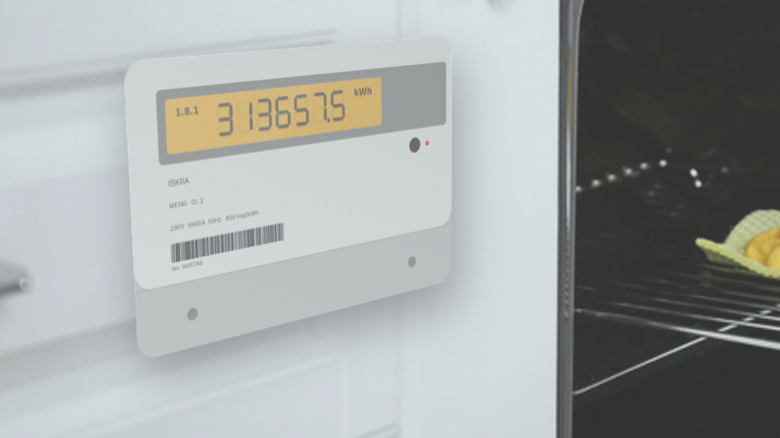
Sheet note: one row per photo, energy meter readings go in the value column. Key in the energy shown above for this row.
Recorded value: 313657.5 kWh
